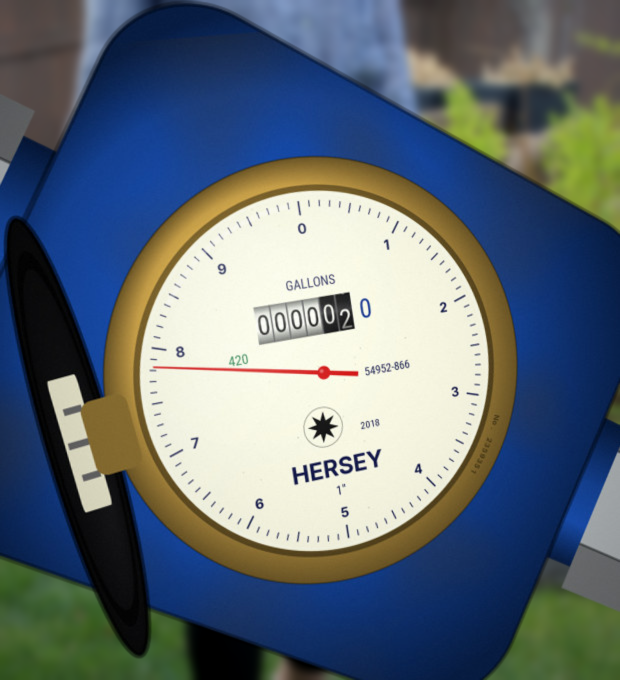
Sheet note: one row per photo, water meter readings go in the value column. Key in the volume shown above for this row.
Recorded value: 17.8 gal
